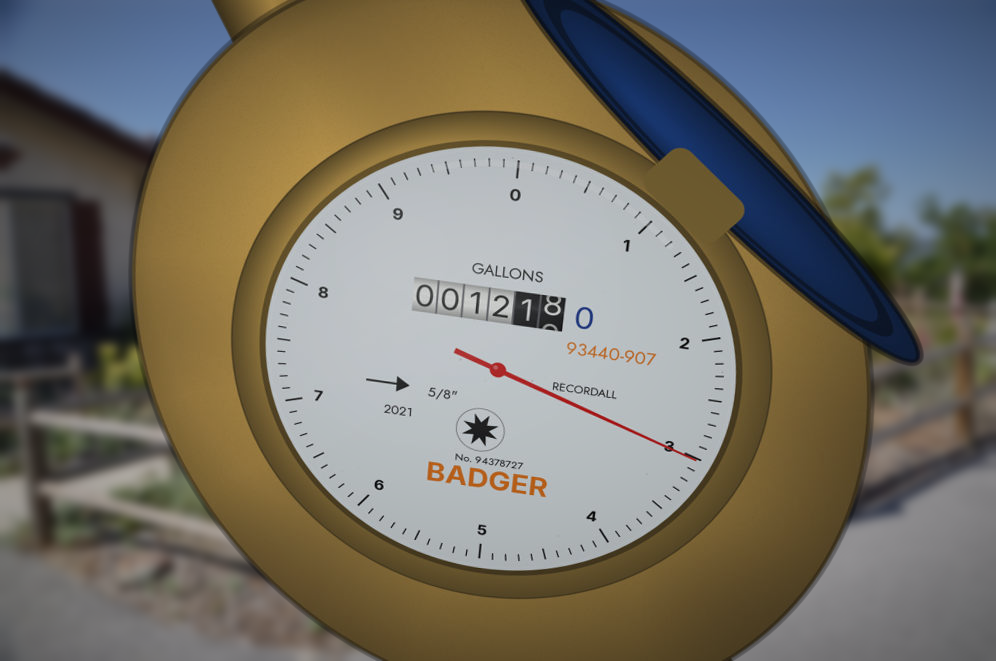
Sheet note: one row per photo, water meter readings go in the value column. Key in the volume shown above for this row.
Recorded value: 12183.0 gal
